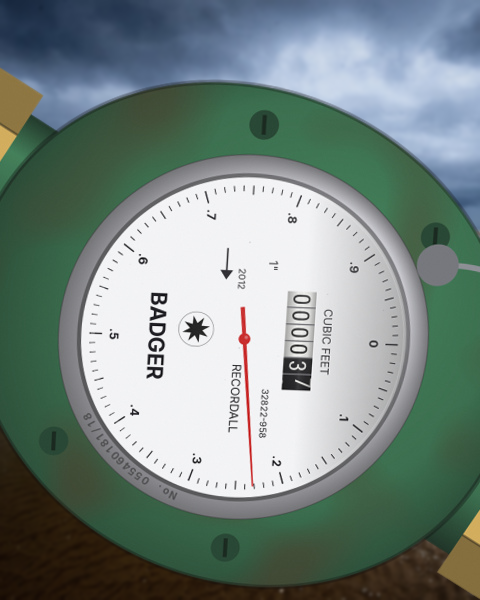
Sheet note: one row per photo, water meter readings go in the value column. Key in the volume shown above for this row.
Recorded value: 37.23 ft³
